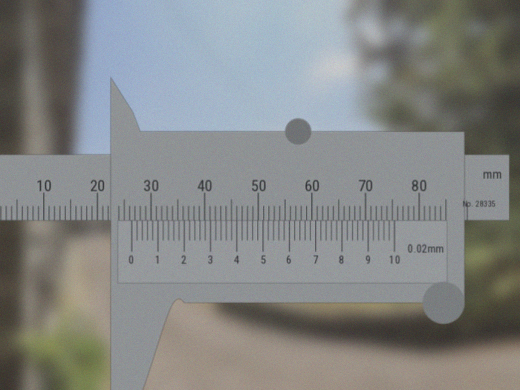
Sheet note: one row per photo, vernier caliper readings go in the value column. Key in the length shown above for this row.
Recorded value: 26.4 mm
